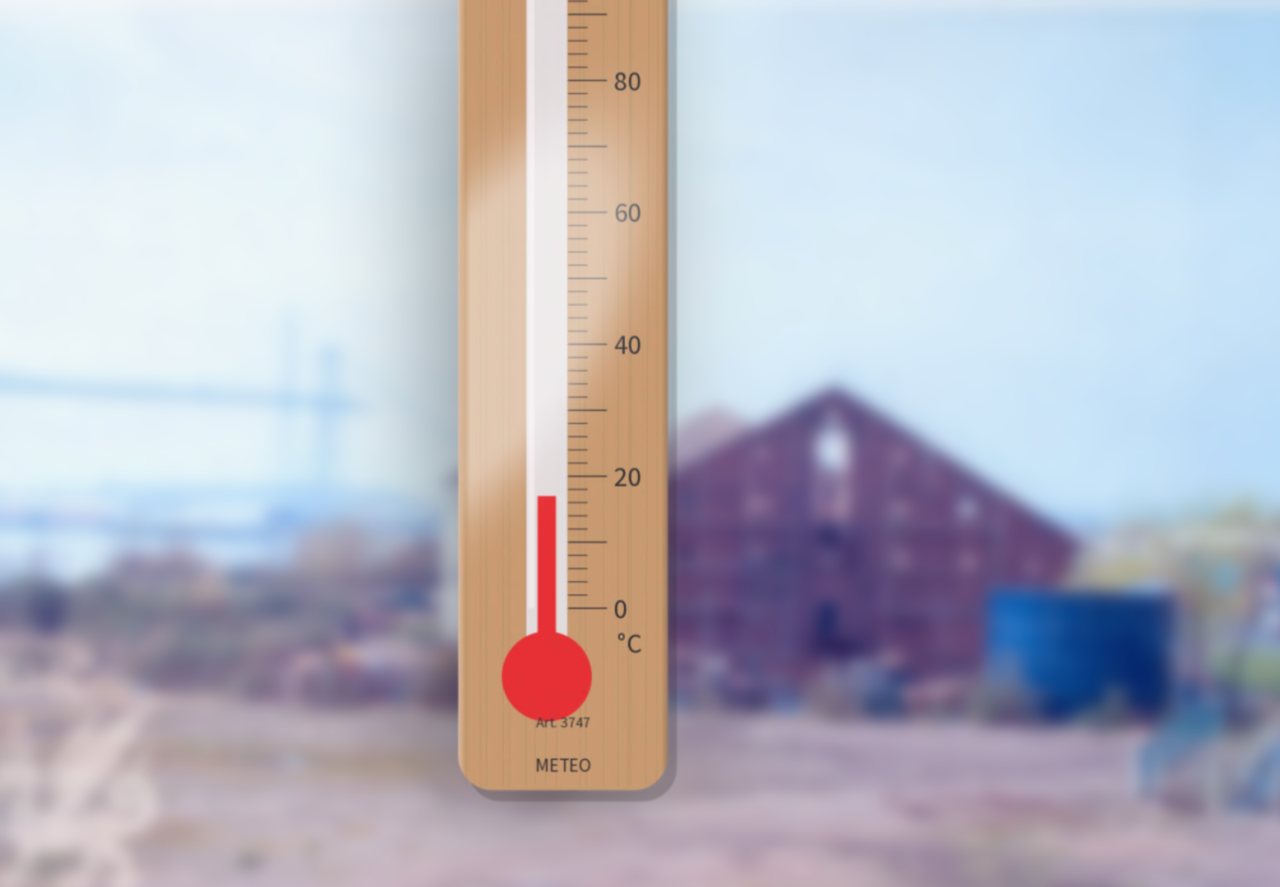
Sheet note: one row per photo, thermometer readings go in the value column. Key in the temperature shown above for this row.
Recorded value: 17 °C
